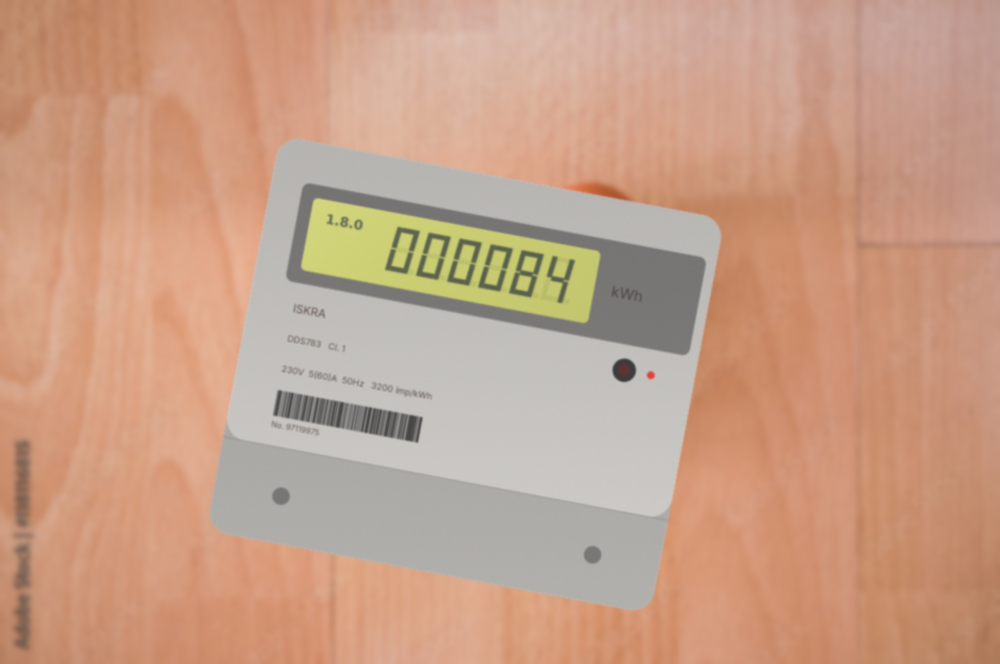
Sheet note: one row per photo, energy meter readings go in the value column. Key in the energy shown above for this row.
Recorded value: 84 kWh
